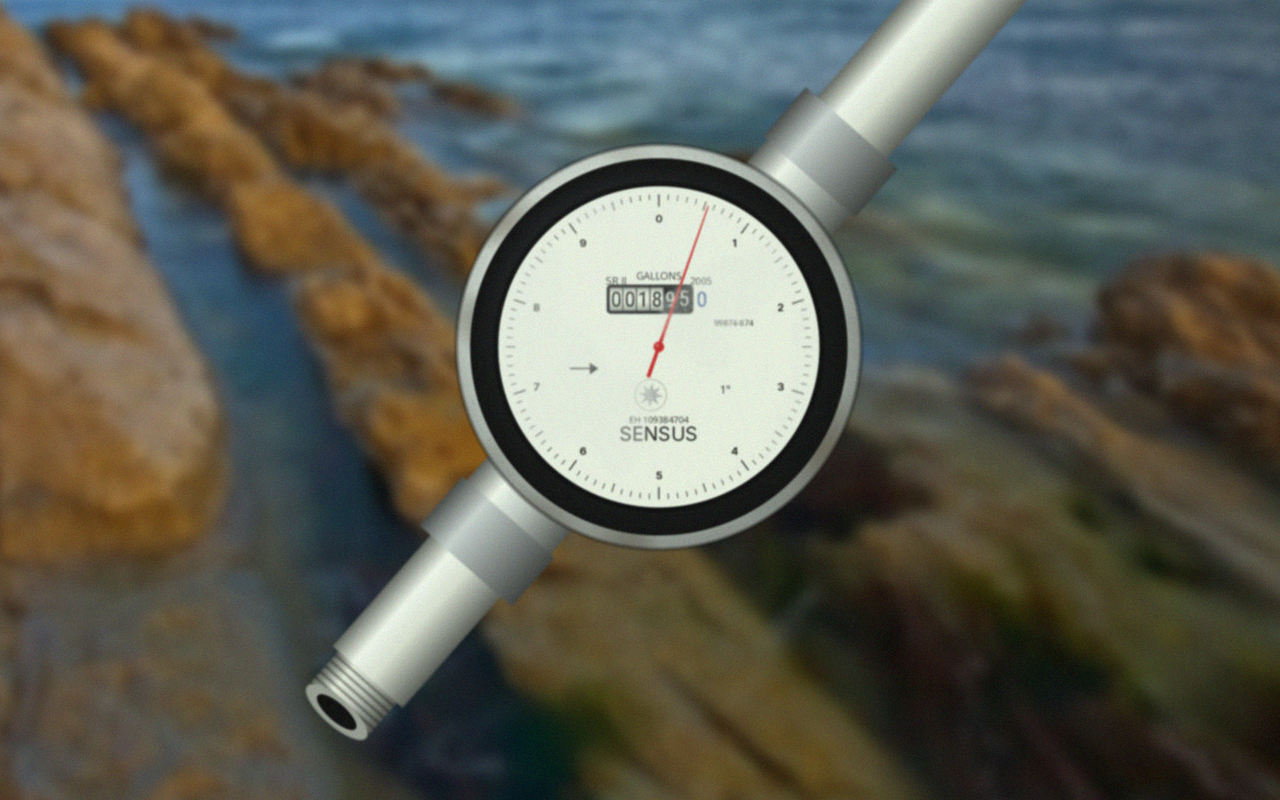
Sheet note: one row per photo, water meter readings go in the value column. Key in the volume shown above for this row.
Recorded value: 18950.5 gal
